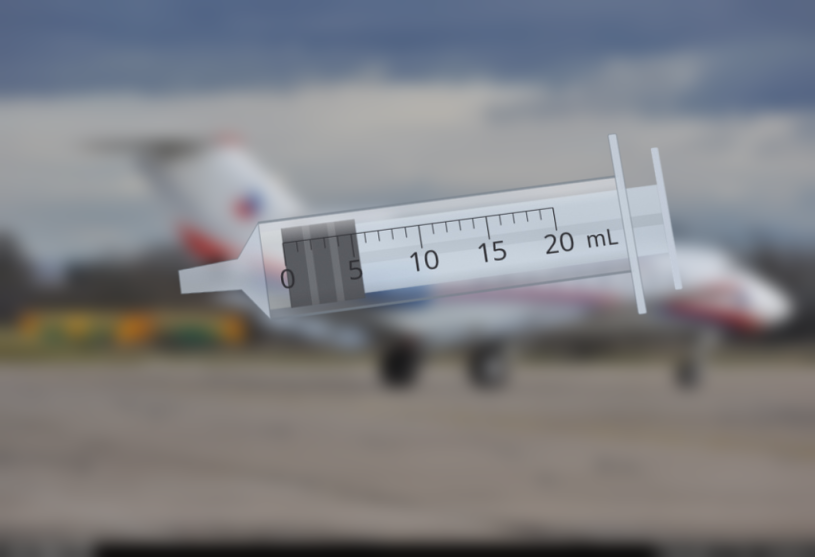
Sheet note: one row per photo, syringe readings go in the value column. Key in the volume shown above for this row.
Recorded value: 0 mL
